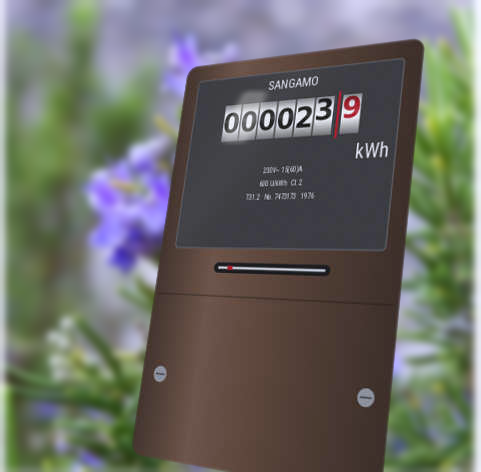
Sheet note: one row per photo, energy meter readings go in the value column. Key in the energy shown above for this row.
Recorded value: 23.9 kWh
